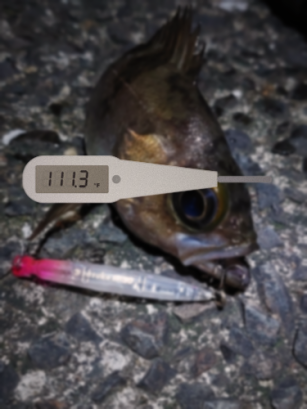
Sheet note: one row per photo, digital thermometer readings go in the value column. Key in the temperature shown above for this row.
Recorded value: 111.3 °F
